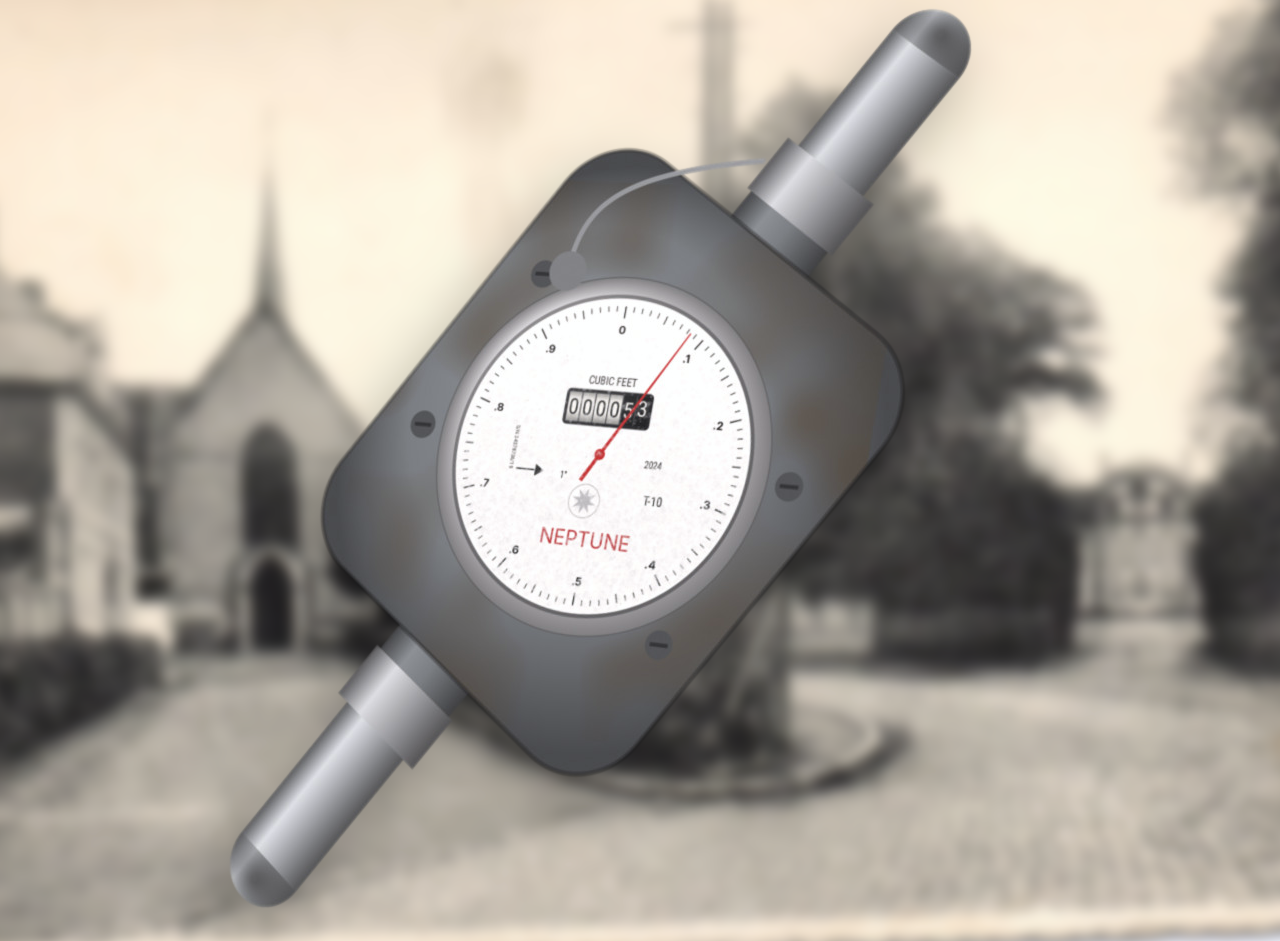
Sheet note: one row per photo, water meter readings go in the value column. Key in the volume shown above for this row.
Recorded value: 53.08 ft³
